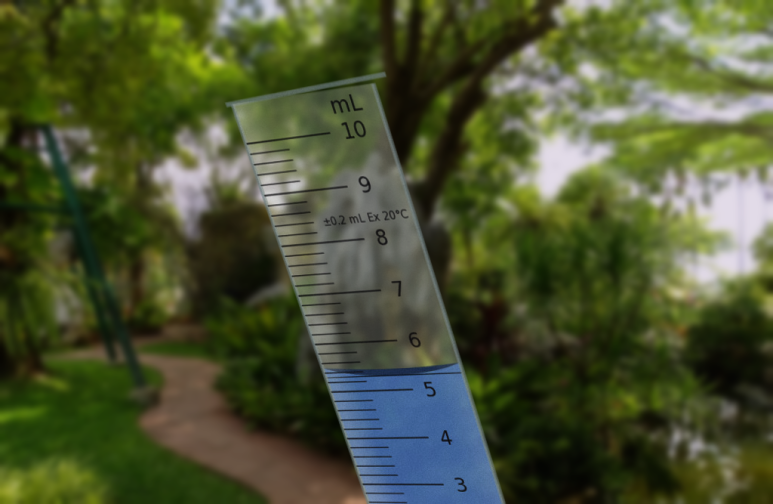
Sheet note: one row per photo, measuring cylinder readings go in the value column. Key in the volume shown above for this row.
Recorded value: 5.3 mL
